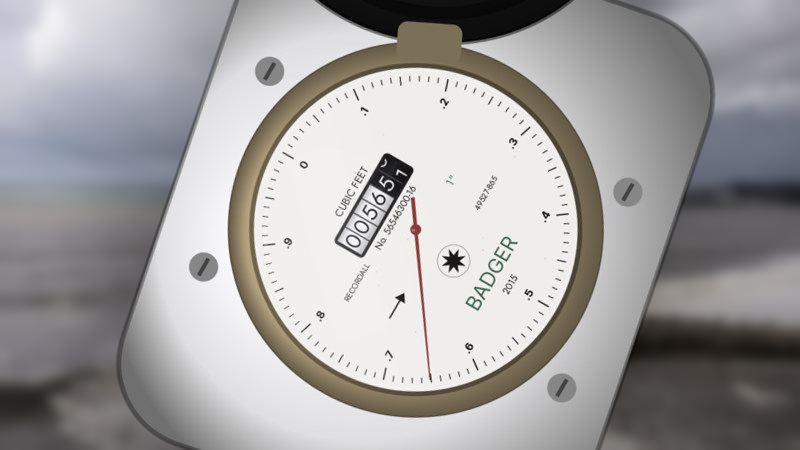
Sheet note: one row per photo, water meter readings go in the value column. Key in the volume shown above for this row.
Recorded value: 5650.65 ft³
